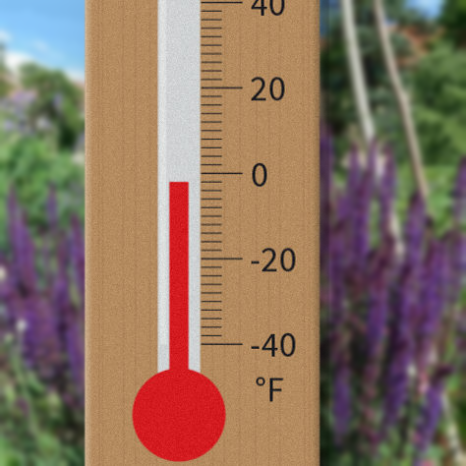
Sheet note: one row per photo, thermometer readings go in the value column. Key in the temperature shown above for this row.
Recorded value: -2 °F
